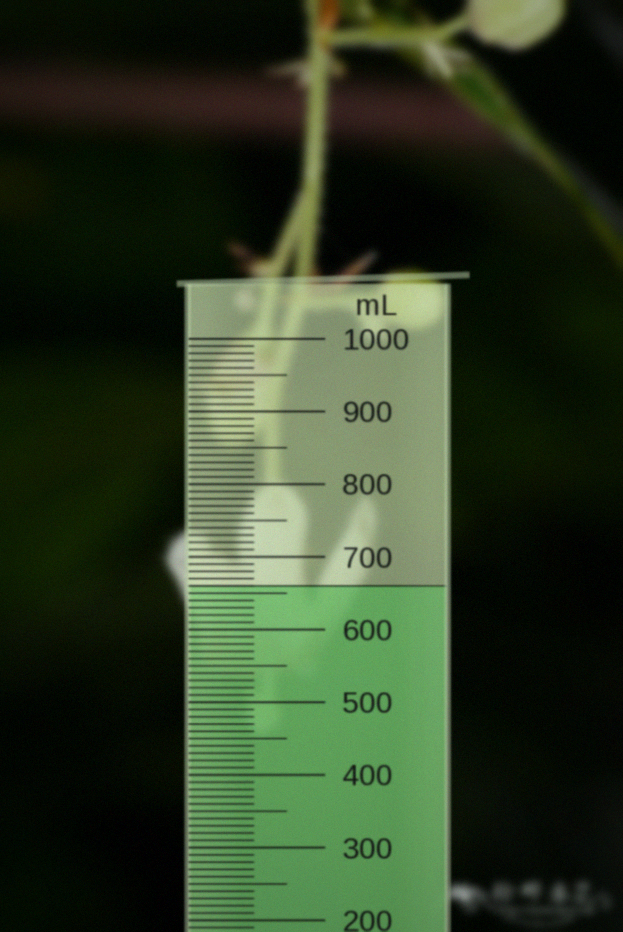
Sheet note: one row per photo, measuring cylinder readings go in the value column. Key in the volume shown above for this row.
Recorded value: 660 mL
